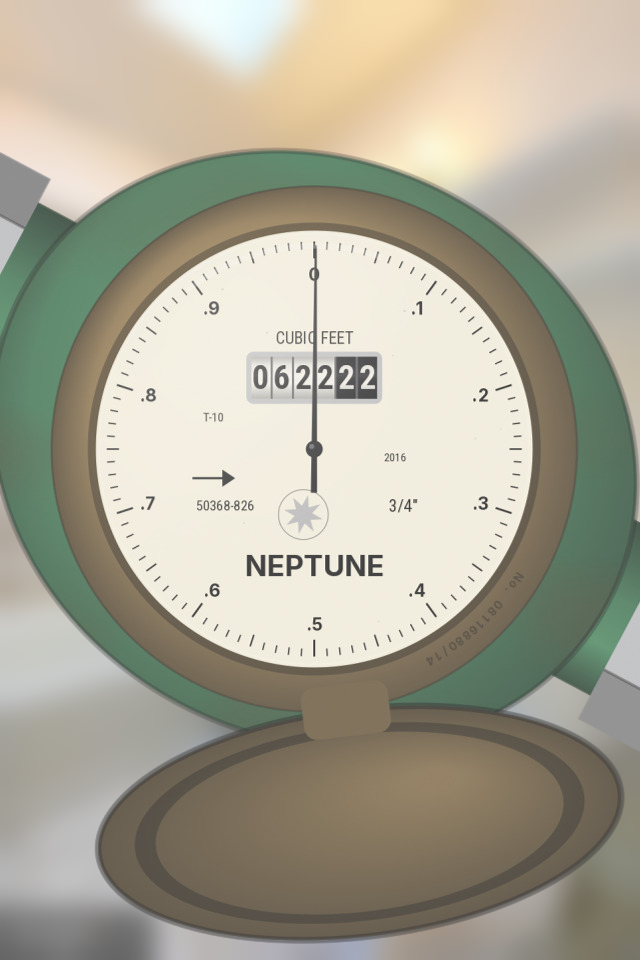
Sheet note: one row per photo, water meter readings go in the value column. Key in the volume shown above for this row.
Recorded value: 62222.00 ft³
